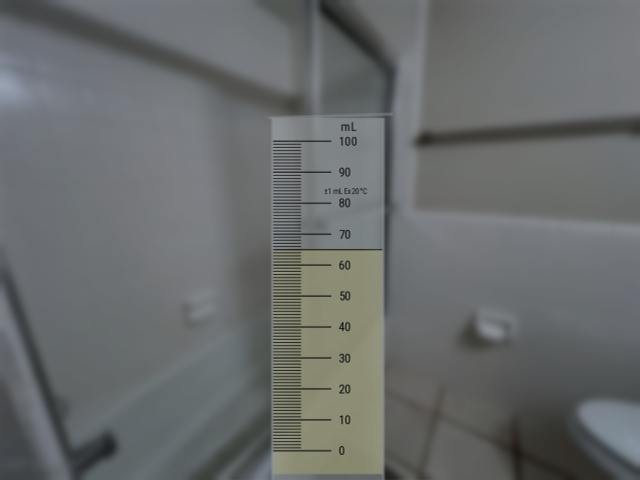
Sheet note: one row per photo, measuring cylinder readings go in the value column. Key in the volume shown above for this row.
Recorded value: 65 mL
